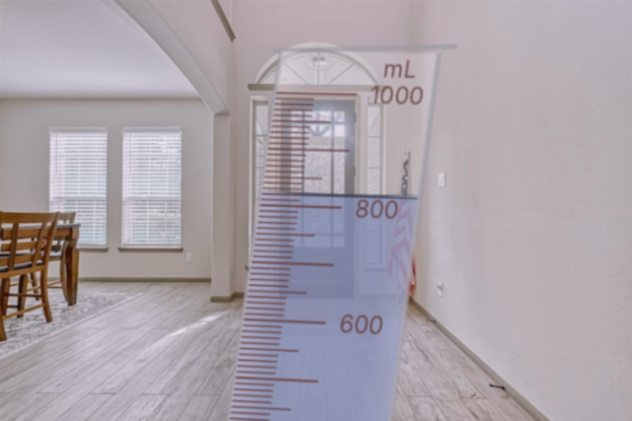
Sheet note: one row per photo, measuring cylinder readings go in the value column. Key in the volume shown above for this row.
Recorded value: 820 mL
